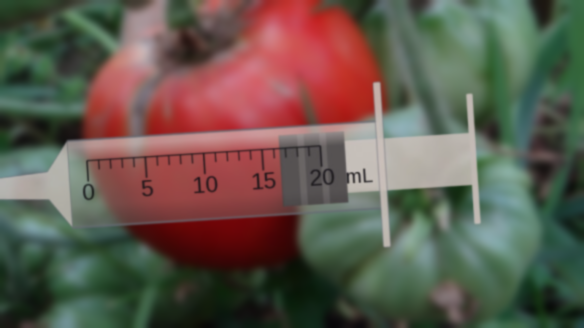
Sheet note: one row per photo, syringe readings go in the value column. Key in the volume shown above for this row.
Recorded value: 16.5 mL
